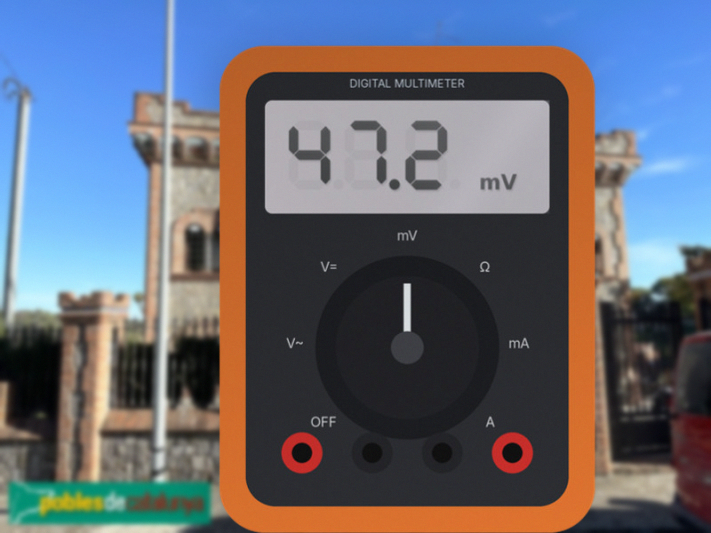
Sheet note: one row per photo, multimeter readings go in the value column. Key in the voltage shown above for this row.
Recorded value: 47.2 mV
